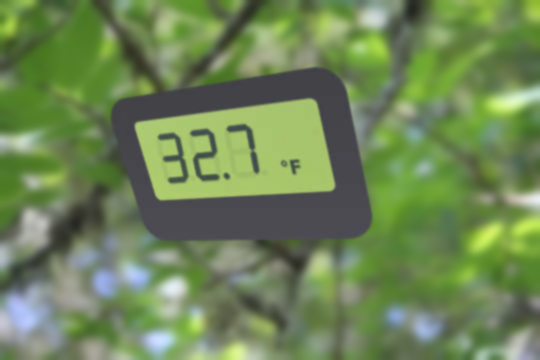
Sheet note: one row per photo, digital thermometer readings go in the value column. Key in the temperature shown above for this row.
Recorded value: 32.7 °F
